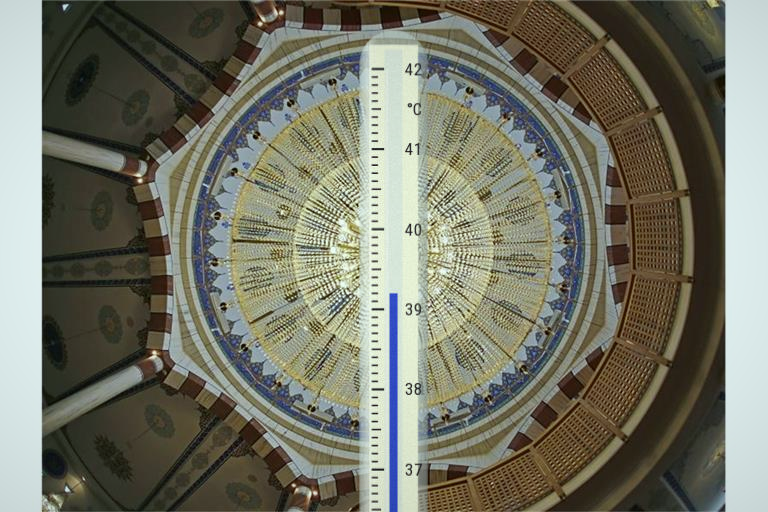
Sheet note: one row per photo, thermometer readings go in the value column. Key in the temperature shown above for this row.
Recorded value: 39.2 °C
